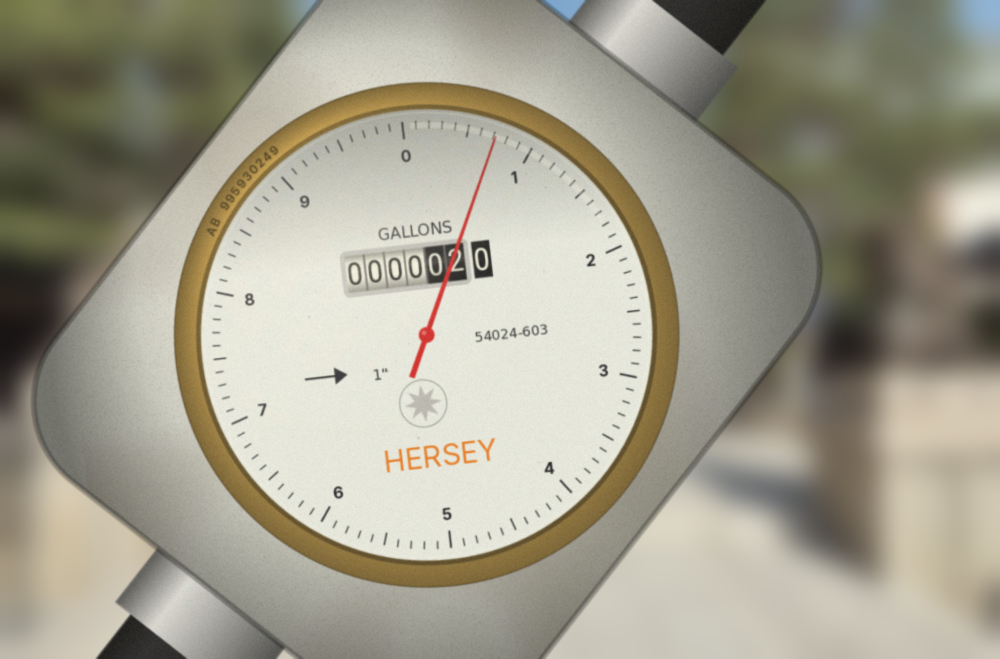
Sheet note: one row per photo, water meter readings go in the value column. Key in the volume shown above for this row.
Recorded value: 20.7 gal
